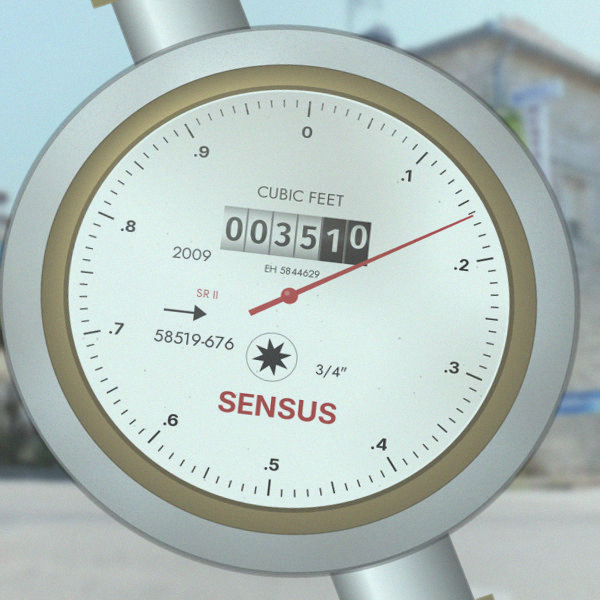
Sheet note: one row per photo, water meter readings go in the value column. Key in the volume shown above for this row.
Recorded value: 3510.16 ft³
